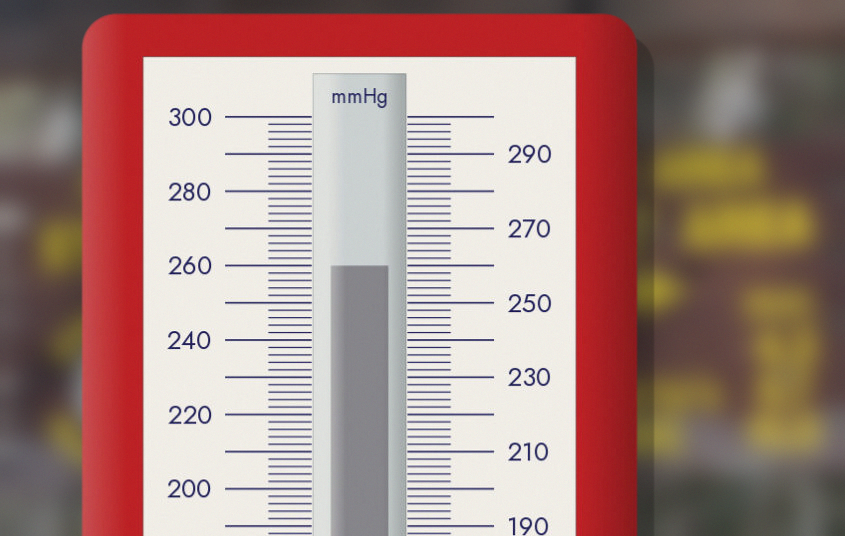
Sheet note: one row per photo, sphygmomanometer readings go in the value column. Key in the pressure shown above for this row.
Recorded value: 260 mmHg
